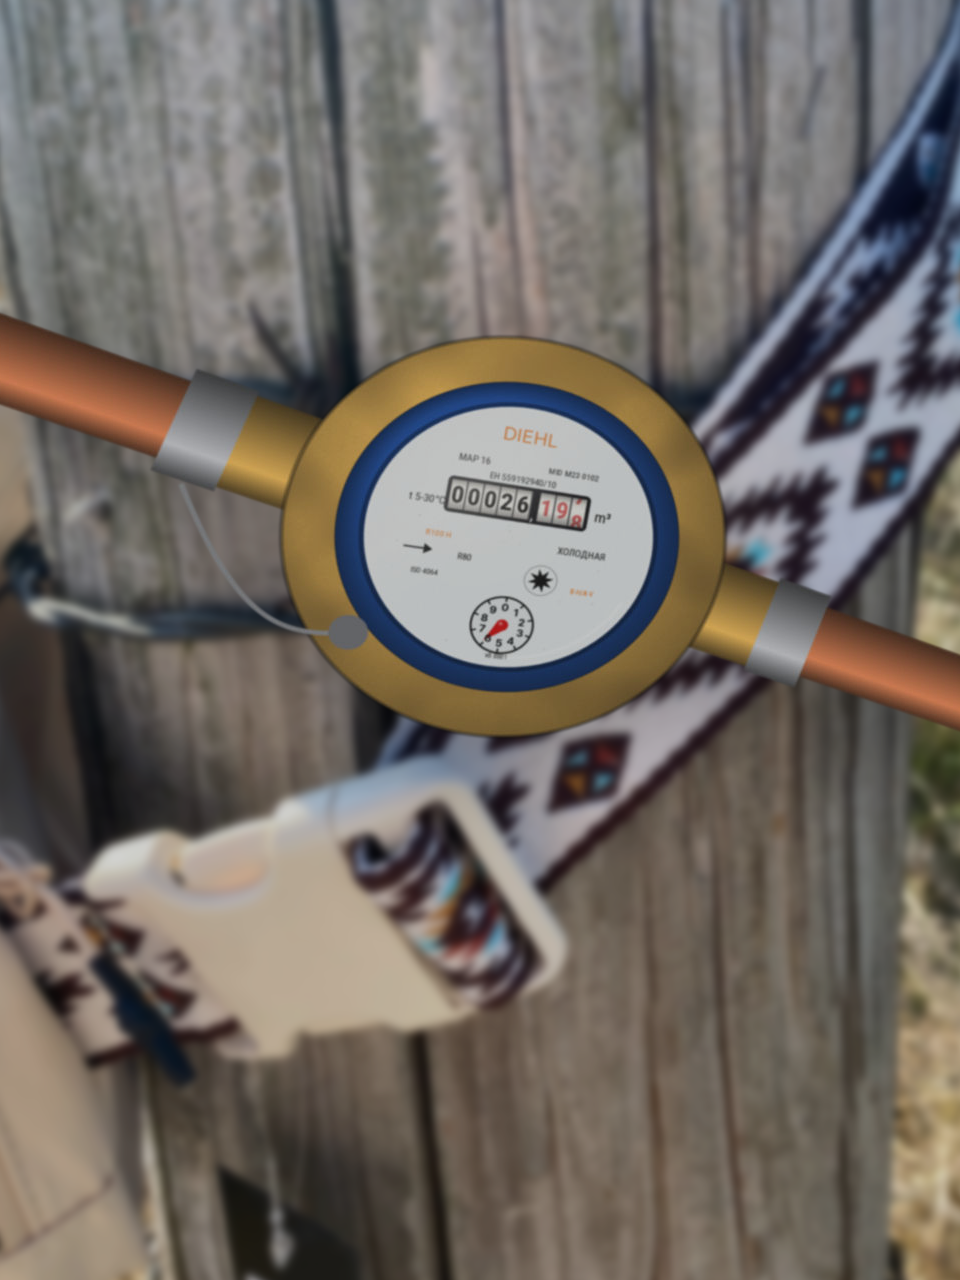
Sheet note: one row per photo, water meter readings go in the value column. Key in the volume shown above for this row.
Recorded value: 26.1976 m³
